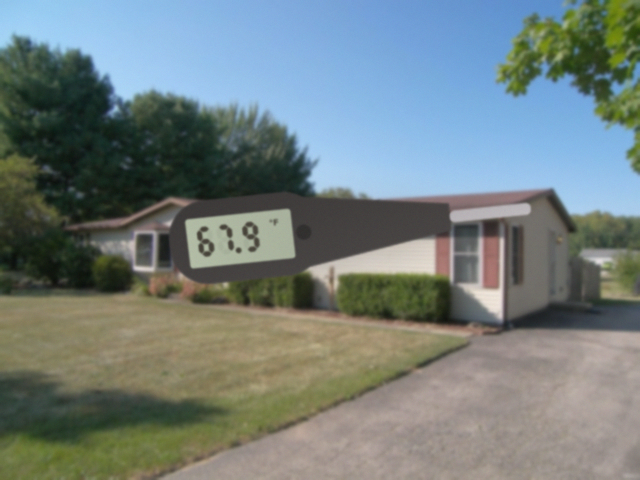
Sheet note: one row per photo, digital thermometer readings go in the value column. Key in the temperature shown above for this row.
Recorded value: 67.9 °F
